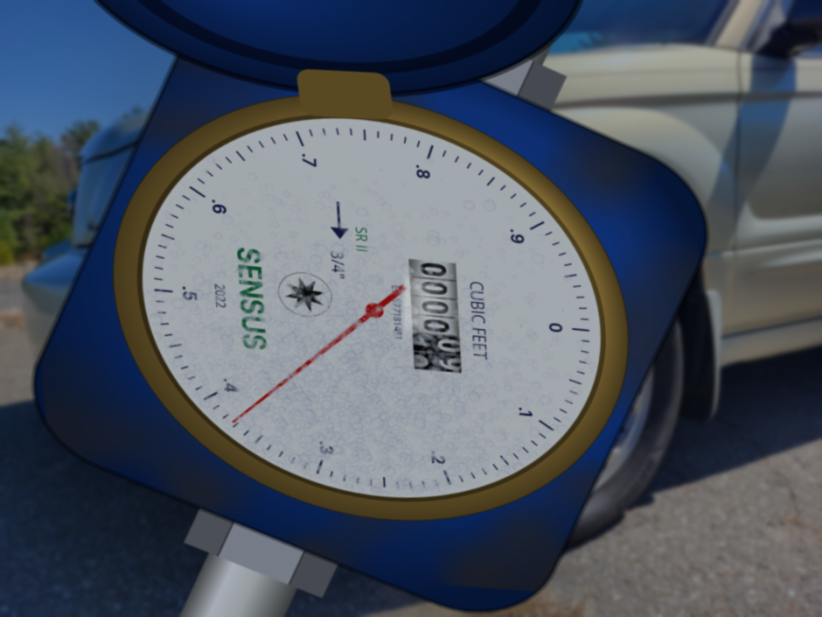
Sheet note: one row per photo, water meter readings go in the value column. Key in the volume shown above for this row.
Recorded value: 9.37 ft³
